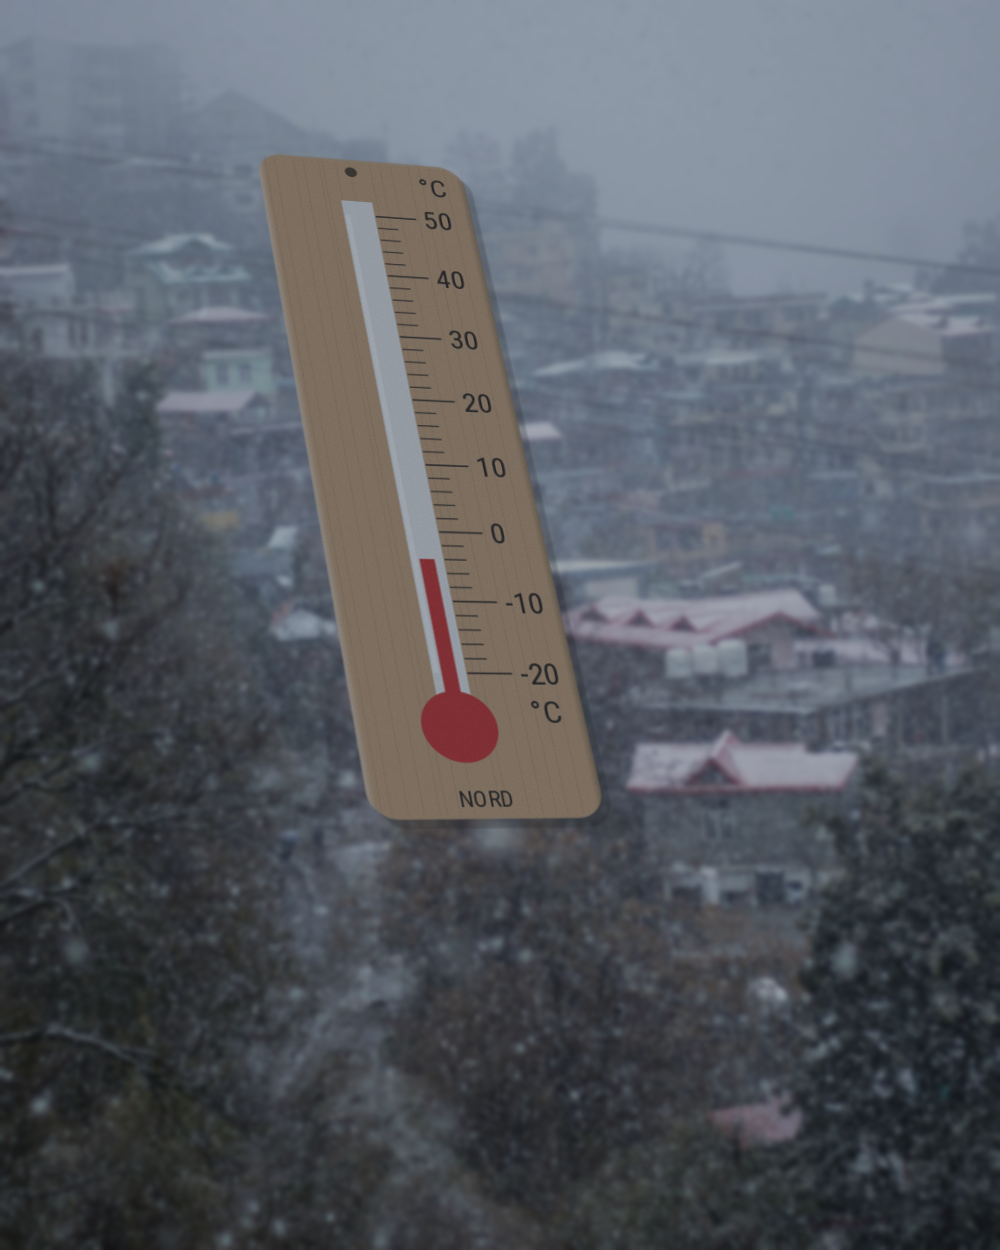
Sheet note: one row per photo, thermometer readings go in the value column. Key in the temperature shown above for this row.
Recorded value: -4 °C
